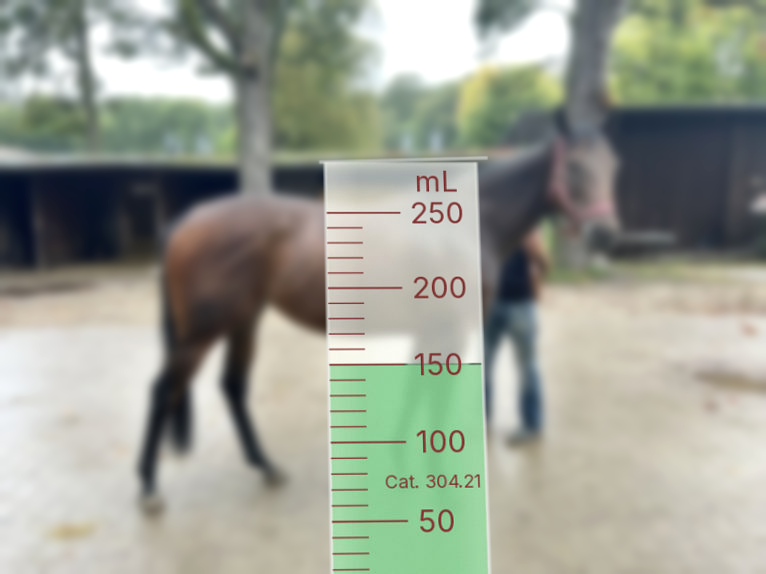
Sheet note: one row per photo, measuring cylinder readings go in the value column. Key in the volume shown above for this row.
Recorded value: 150 mL
